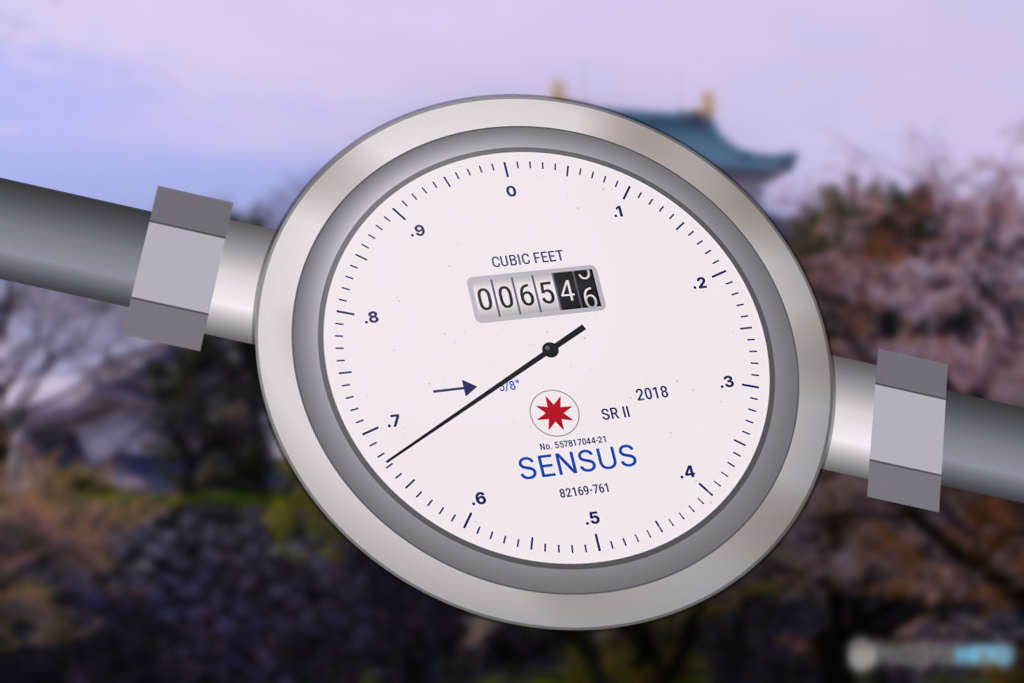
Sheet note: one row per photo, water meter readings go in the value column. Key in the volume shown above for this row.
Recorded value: 6545.67 ft³
